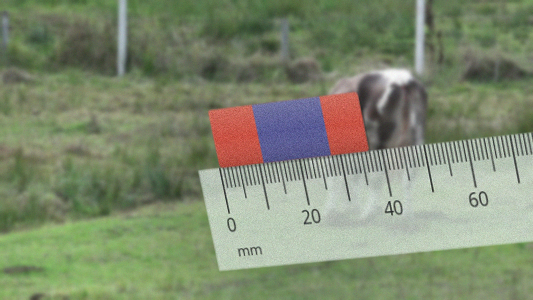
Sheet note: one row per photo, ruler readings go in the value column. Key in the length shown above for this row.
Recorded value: 37 mm
